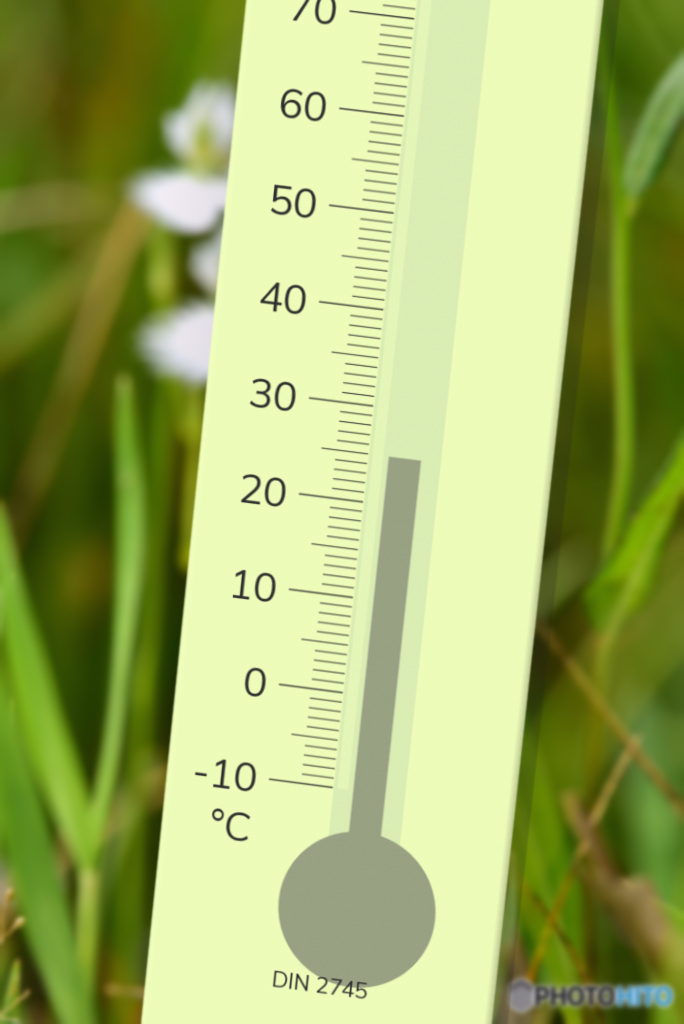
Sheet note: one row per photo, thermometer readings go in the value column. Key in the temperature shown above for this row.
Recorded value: 25 °C
